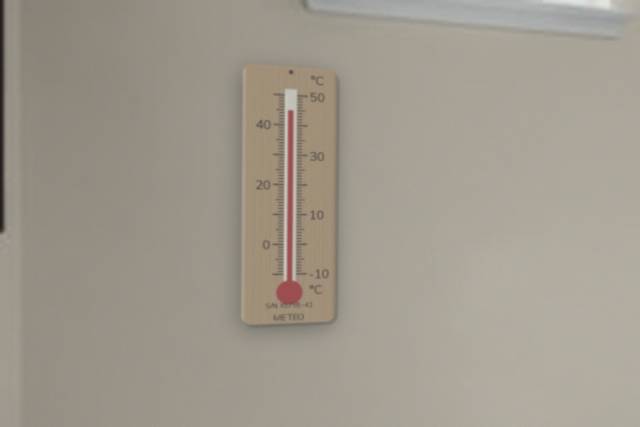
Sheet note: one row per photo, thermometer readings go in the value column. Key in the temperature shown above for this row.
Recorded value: 45 °C
